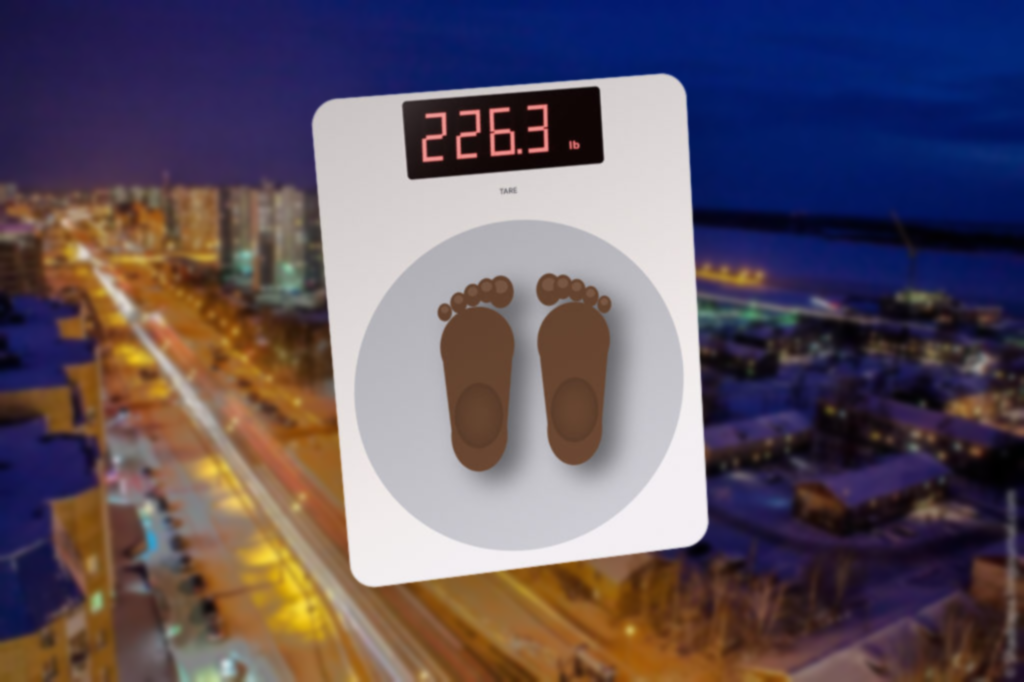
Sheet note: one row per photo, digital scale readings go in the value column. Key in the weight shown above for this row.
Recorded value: 226.3 lb
